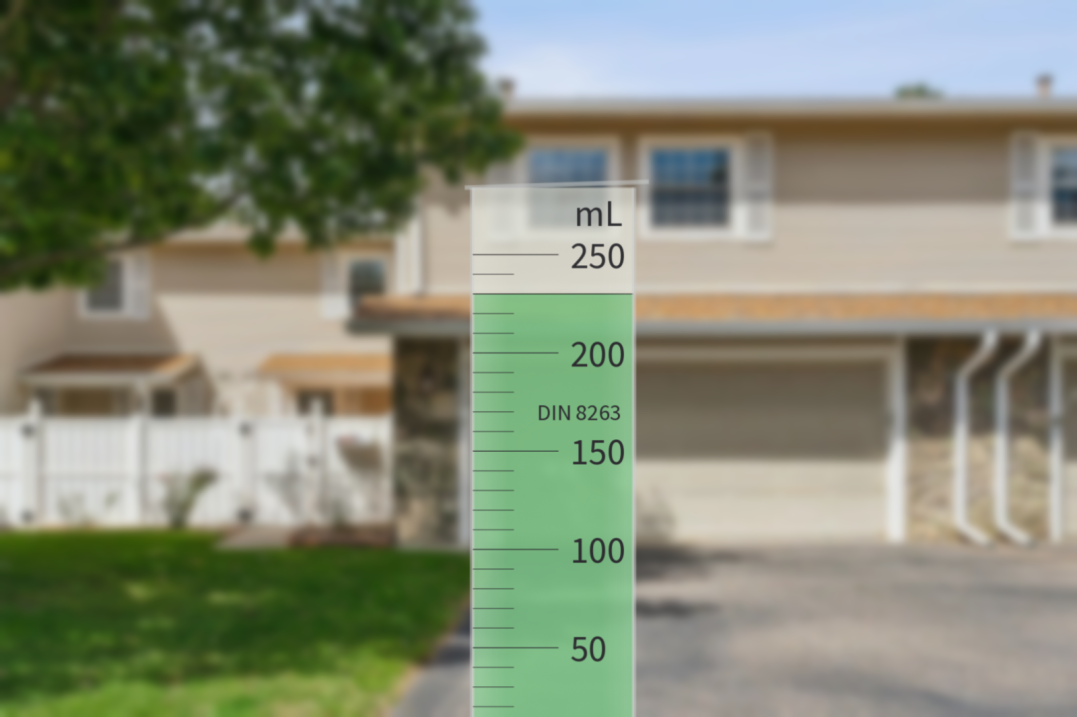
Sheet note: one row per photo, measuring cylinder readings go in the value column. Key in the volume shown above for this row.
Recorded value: 230 mL
